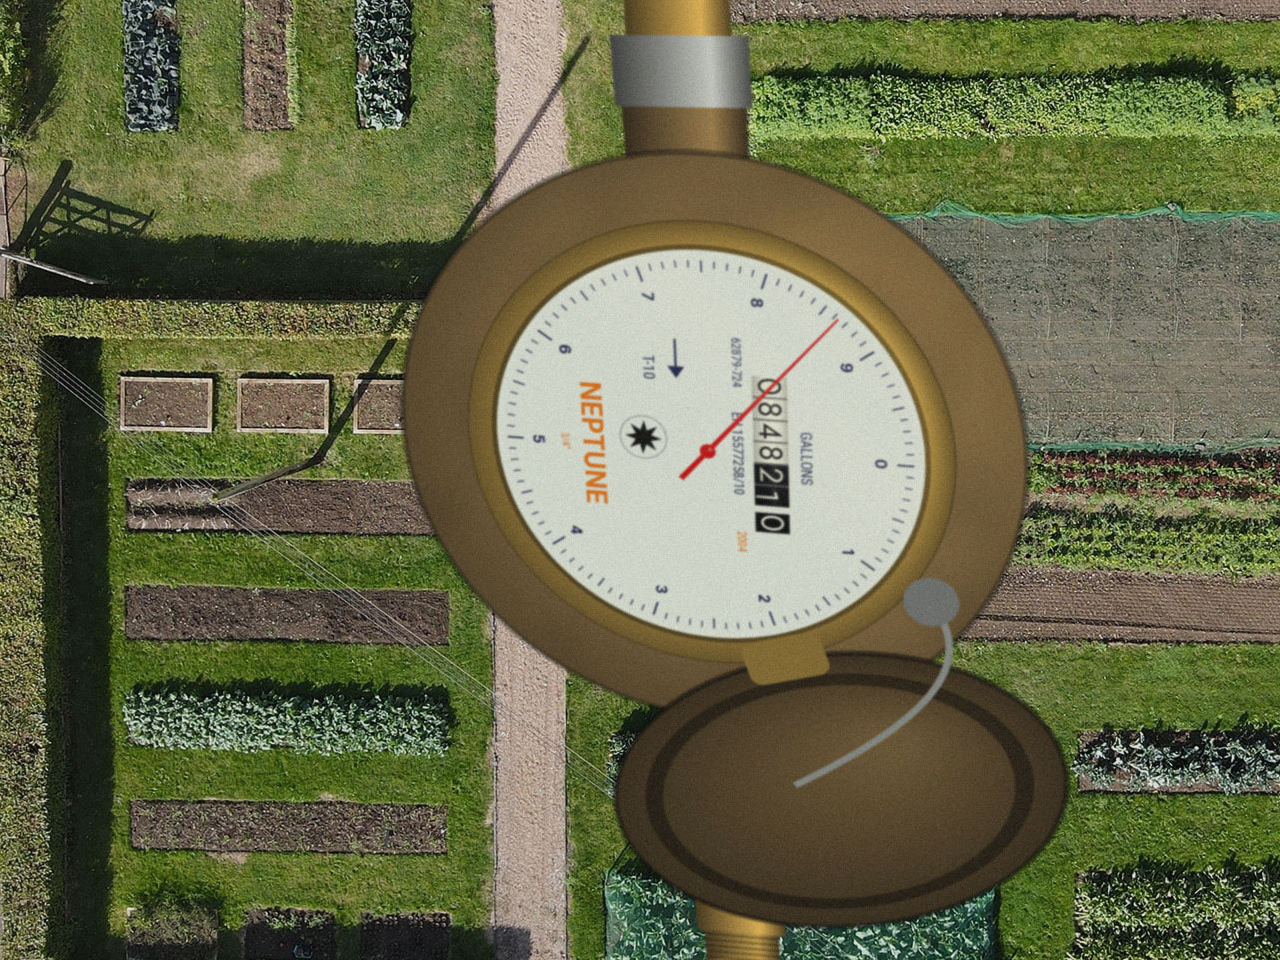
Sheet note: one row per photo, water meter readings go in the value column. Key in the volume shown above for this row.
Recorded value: 848208.6 gal
